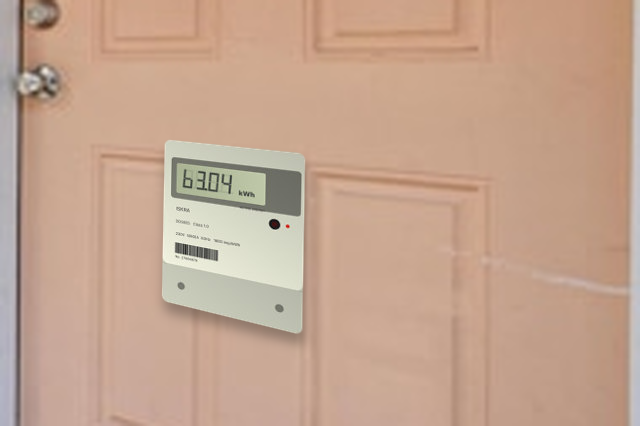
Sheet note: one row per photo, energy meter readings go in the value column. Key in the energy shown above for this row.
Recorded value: 63.04 kWh
